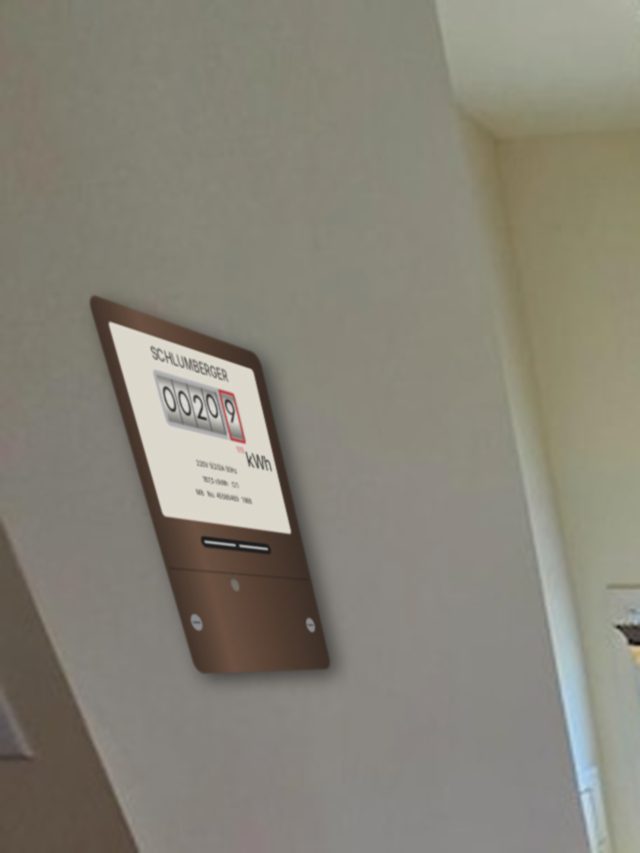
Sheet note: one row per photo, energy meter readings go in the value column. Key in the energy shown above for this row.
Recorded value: 20.9 kWh
